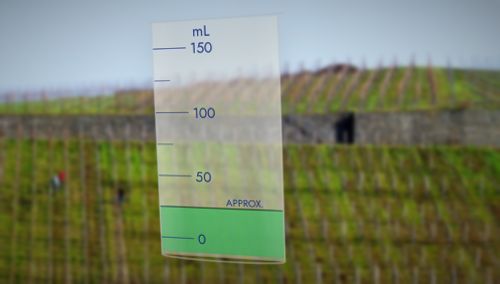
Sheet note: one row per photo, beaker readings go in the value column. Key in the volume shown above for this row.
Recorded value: 25 mL
